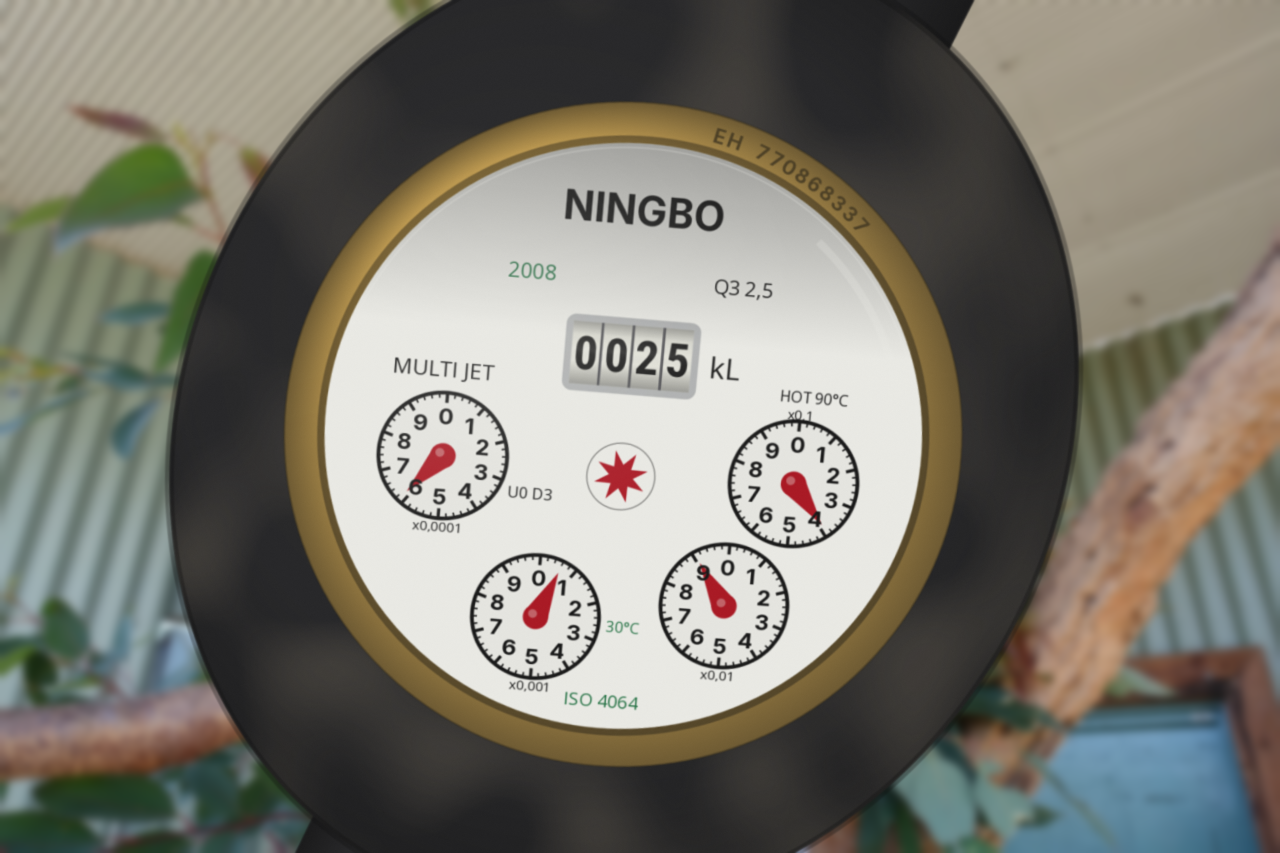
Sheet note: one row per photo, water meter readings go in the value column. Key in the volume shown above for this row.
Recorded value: 25.3906 kL
